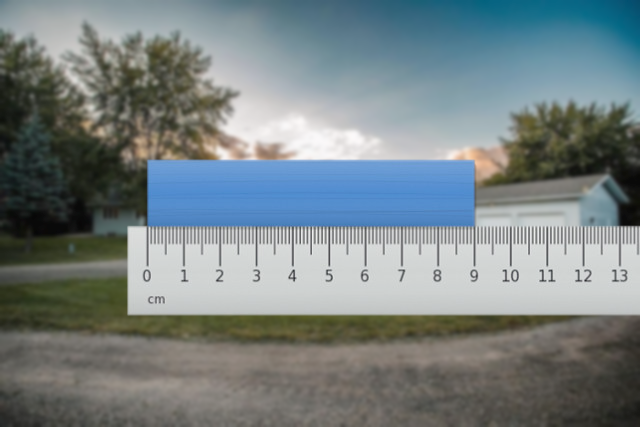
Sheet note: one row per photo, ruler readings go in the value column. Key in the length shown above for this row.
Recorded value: 9 cm
